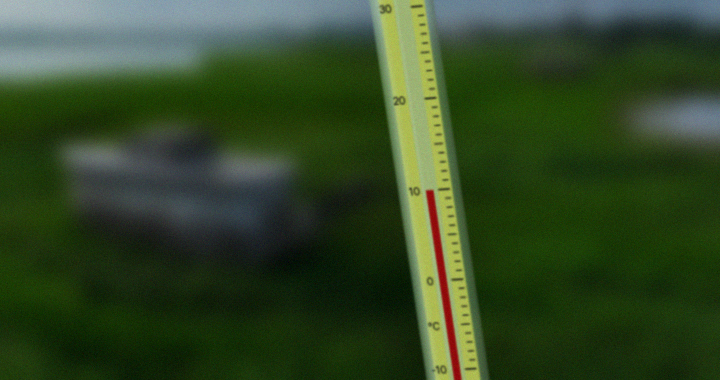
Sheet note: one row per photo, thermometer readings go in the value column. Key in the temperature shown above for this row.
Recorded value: 10 °C
